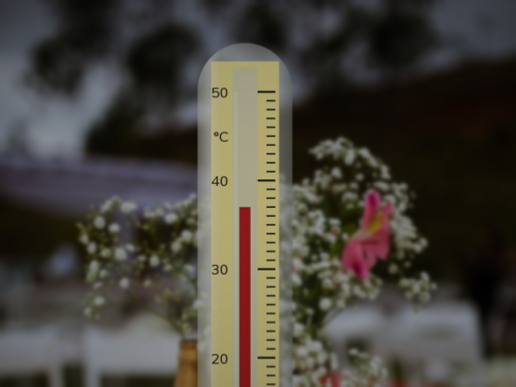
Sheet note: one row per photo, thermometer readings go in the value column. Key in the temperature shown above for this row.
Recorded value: 37 °C
